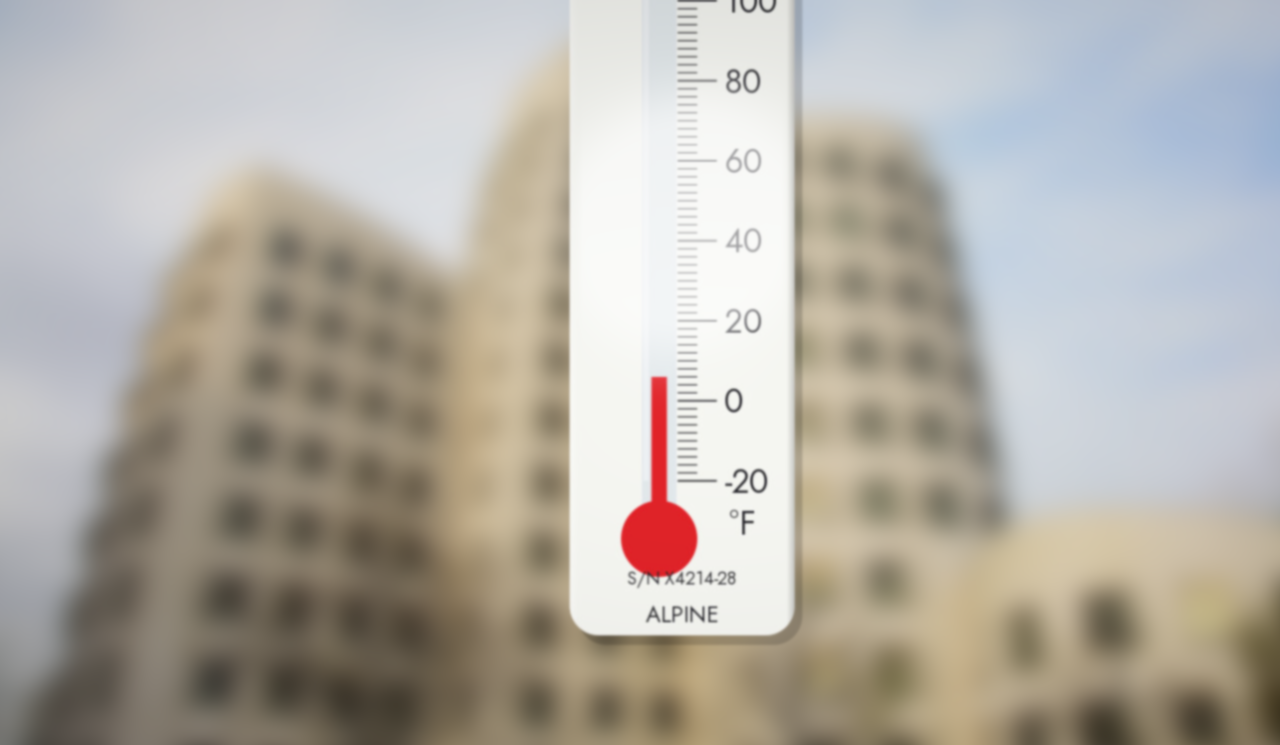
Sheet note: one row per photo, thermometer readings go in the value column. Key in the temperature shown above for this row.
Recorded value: 6 °F
